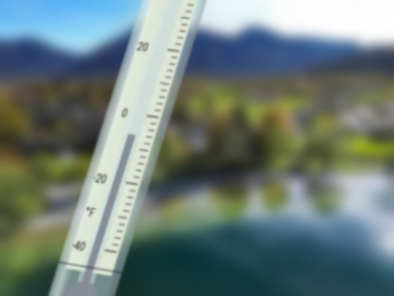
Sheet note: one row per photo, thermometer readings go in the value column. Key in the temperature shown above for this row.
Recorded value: -6 °F
